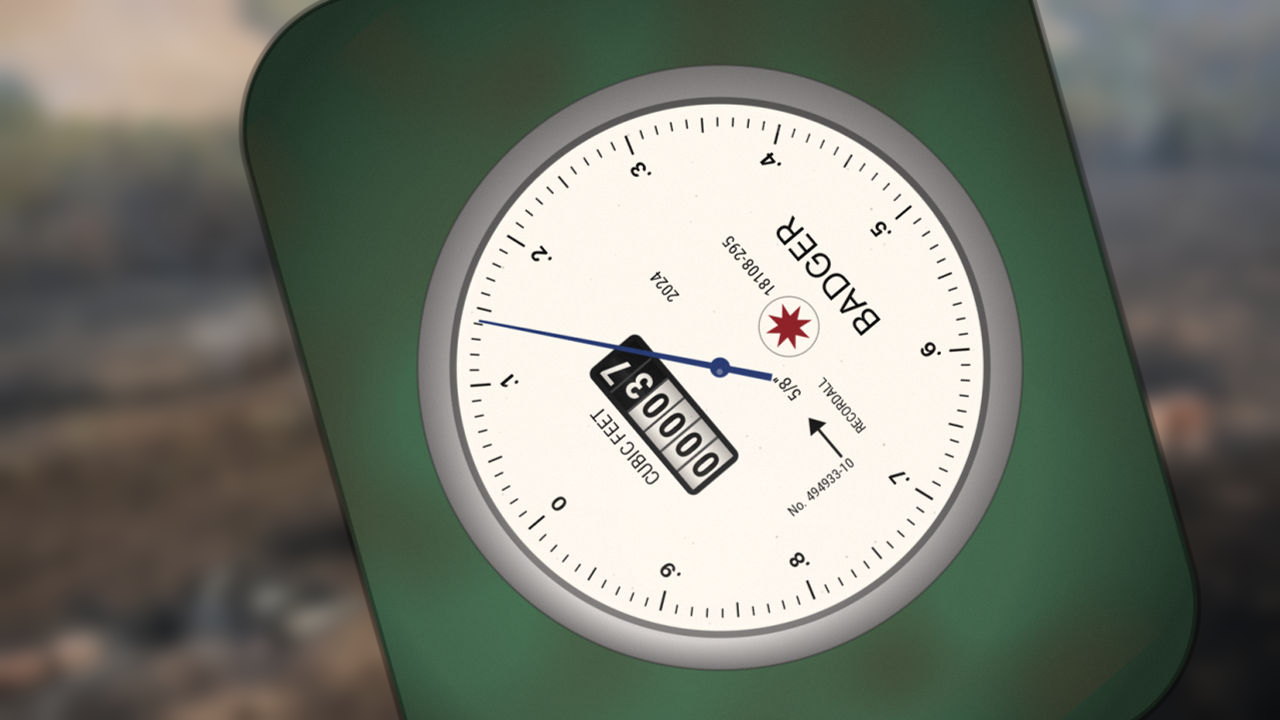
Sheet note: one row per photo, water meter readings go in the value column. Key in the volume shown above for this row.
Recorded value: 37.14 ft³
